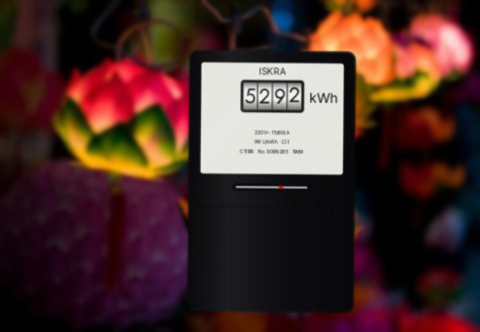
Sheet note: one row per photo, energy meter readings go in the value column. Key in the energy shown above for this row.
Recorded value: 5292 kWh
